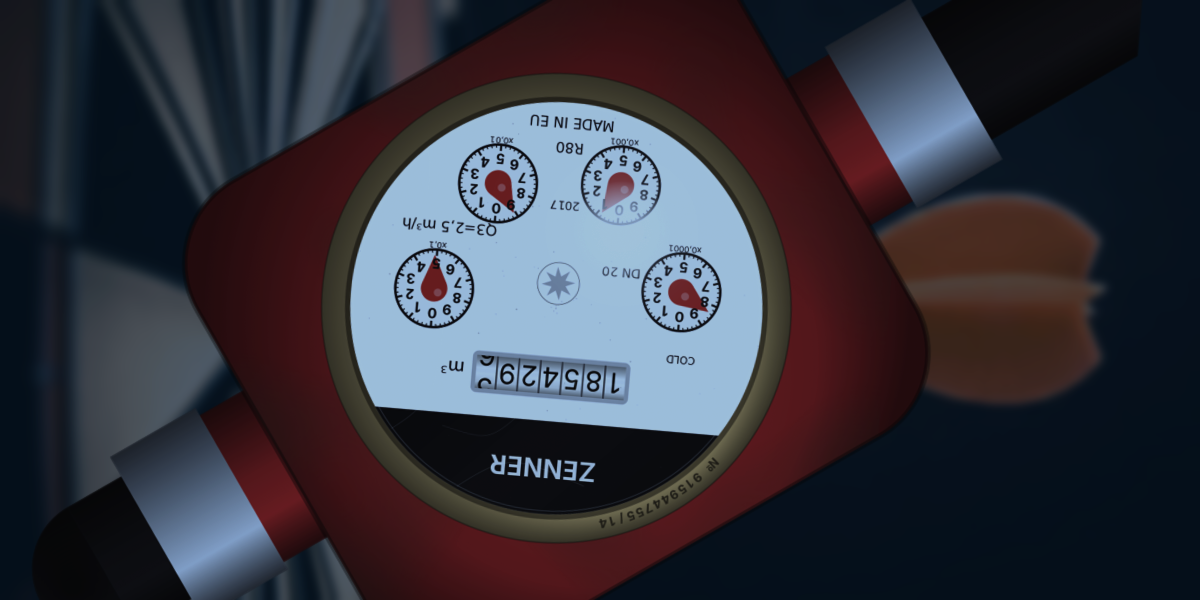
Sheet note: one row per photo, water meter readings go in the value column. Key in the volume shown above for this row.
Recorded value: 1854295.4908 m³
